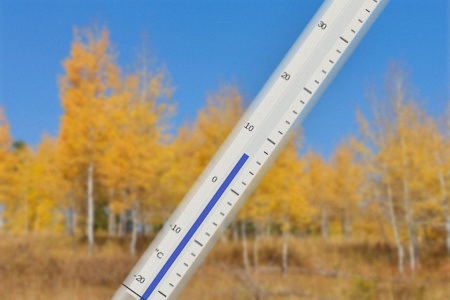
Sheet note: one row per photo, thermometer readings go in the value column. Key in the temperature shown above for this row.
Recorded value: 6 °C
